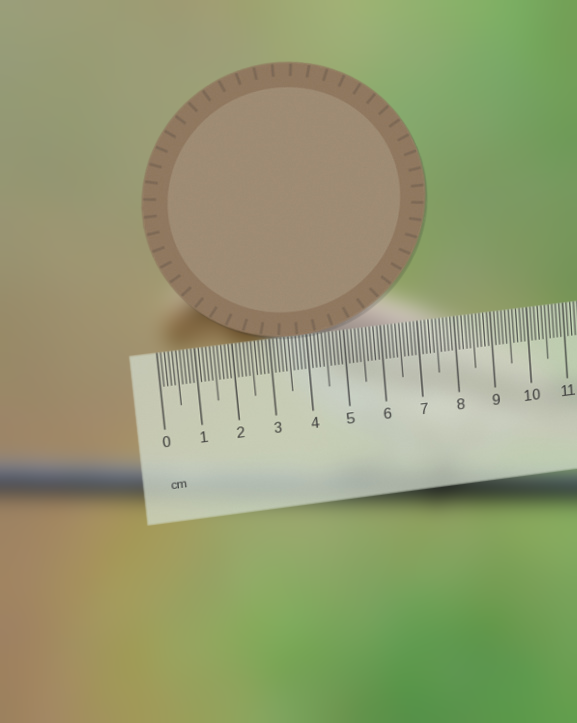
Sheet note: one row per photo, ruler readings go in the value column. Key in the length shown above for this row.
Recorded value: 7.5 cm
